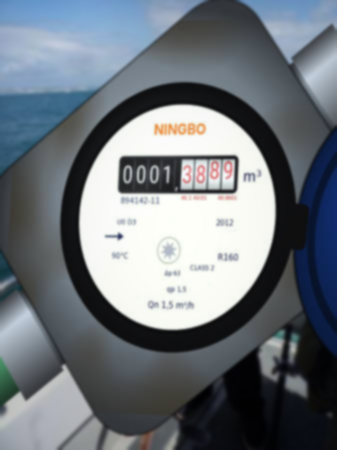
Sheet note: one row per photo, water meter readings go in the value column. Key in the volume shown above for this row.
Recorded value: 1.3889 m³
